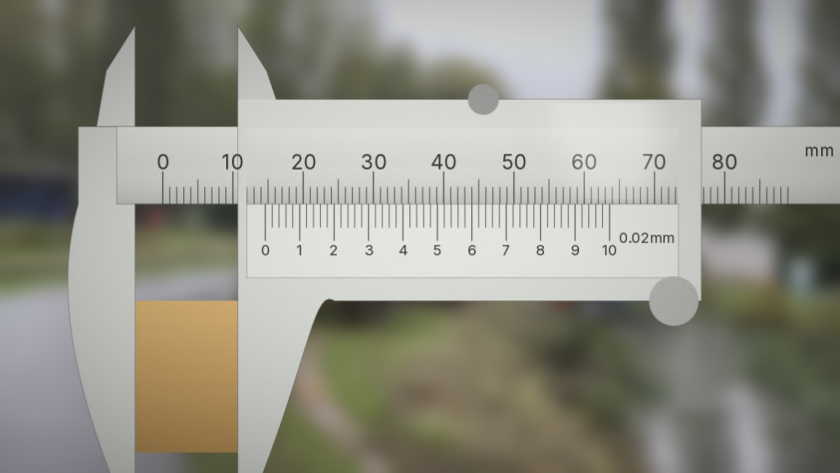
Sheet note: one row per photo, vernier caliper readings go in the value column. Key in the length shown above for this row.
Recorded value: 14.6 mm
